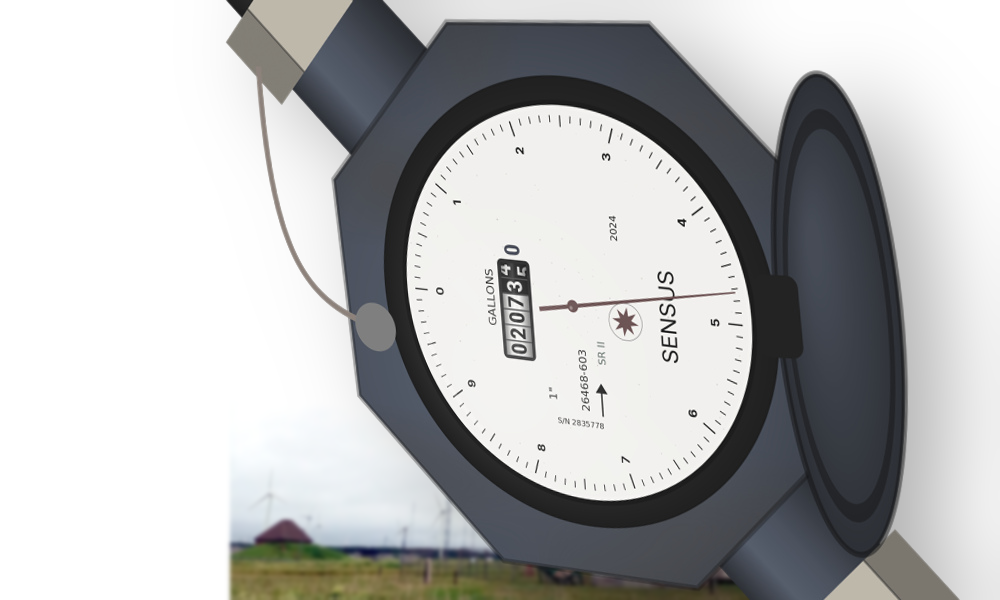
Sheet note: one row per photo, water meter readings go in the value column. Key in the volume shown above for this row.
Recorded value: 207344.7 gal
